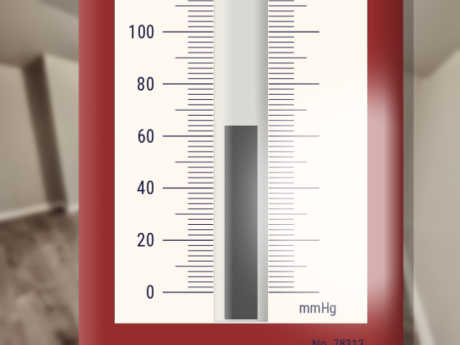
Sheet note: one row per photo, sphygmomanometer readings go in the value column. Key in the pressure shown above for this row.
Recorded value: 64 mmHg
